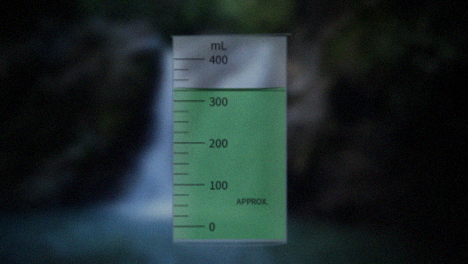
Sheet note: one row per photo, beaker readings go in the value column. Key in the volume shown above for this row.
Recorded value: 325 mL
